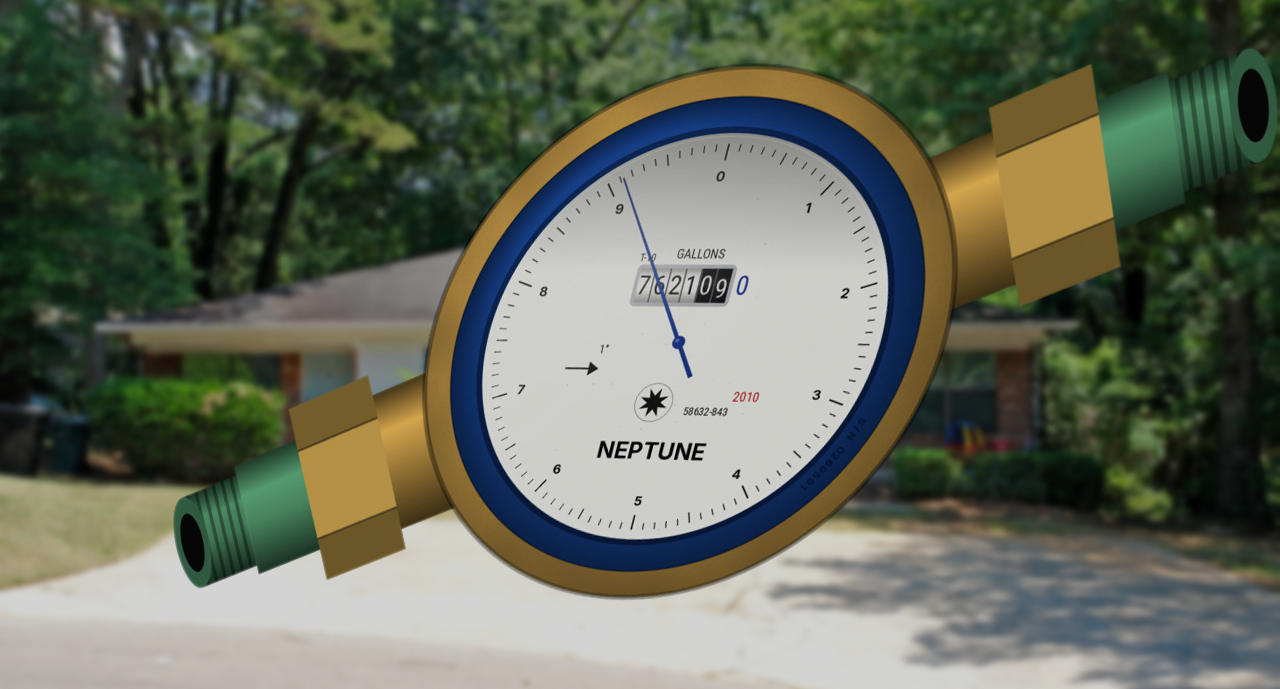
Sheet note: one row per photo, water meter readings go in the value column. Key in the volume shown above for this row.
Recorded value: 7621089.1 gal
